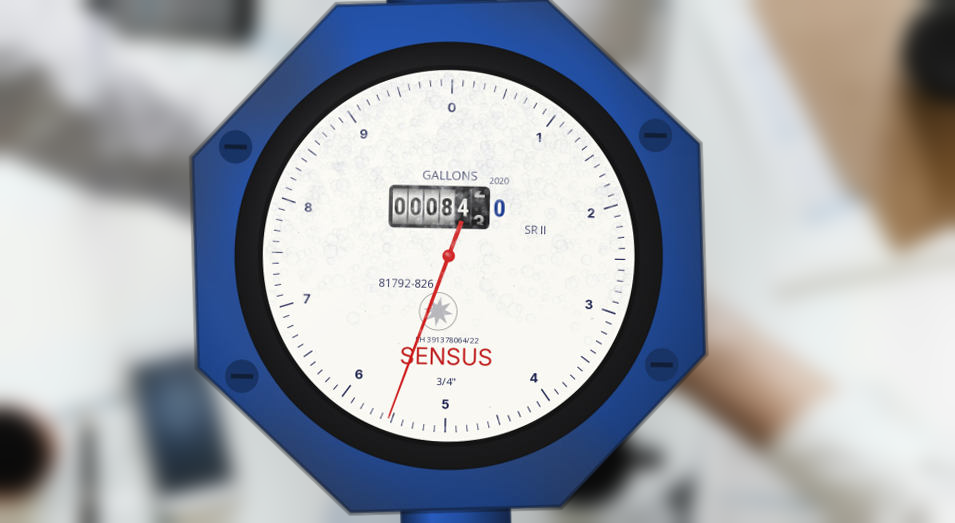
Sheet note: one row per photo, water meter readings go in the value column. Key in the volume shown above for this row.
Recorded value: 8425.5 gal
